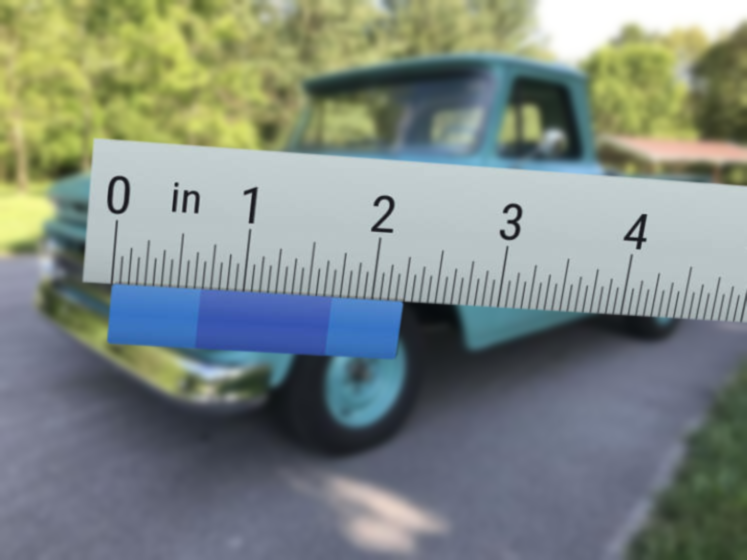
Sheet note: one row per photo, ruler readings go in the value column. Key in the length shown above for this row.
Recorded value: 2.25 in
